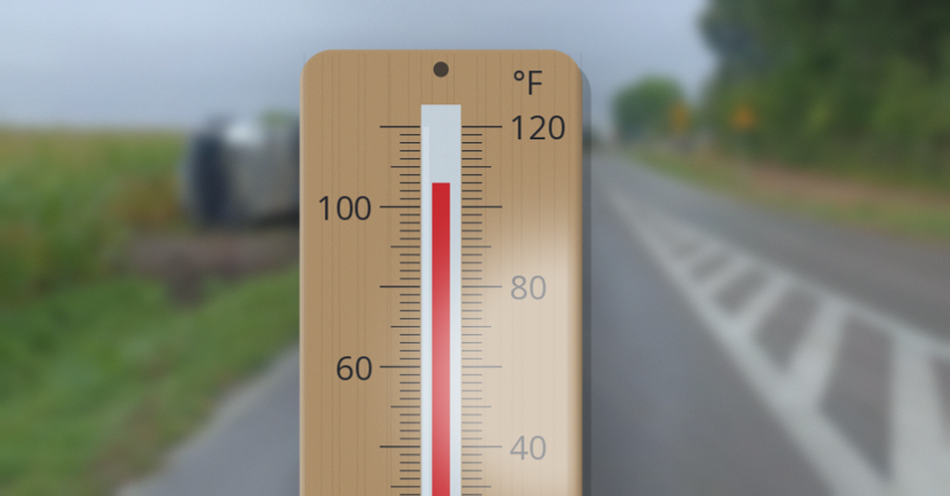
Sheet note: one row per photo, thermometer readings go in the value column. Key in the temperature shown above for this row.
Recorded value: 106 °F
